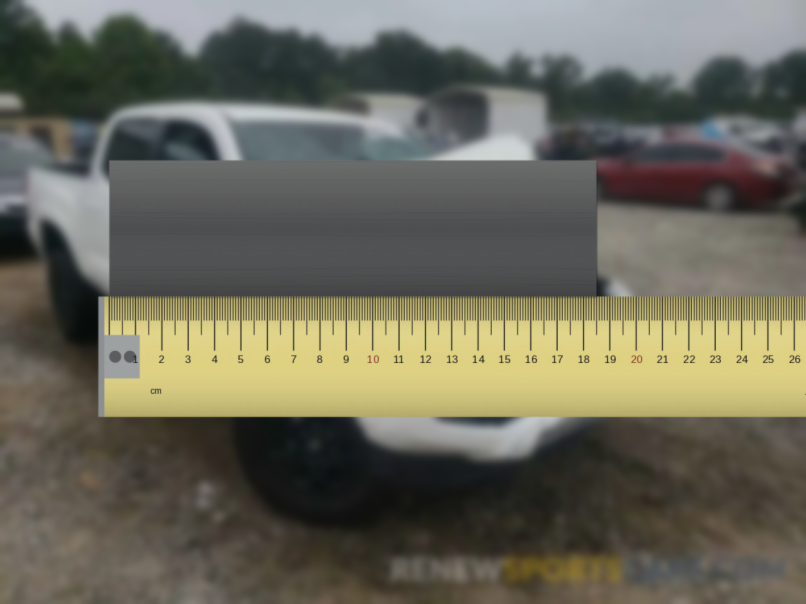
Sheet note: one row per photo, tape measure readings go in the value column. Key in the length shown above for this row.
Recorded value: 18.5 cm
